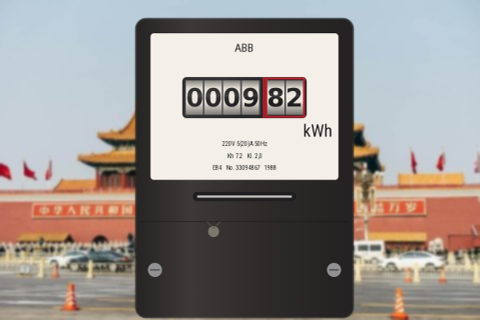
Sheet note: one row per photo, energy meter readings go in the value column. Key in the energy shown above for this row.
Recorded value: 9.82 kWh
